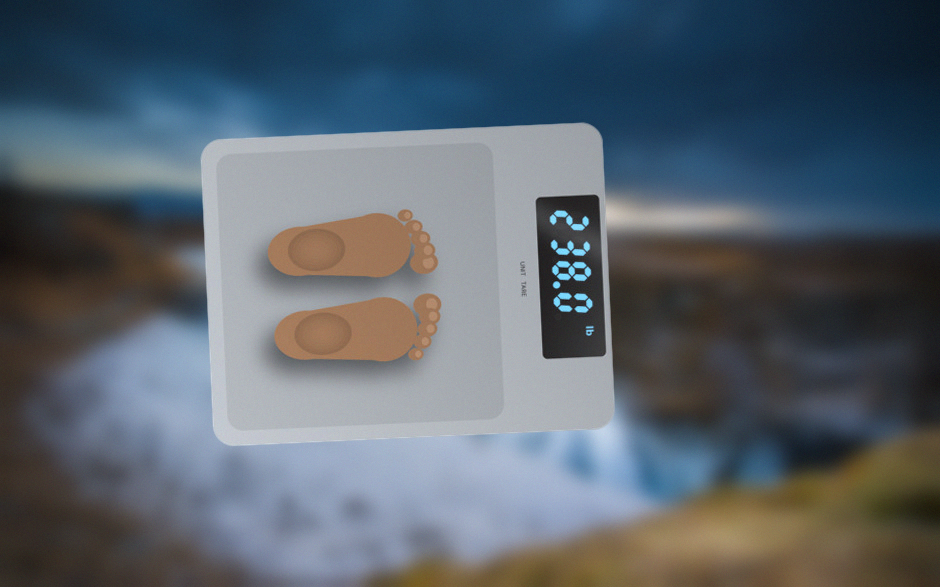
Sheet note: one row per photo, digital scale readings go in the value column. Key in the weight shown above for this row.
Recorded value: 238.0 lb
